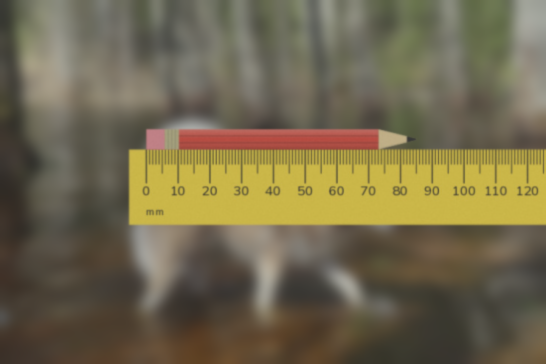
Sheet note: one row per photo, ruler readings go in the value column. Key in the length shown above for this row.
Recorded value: 85 mm
